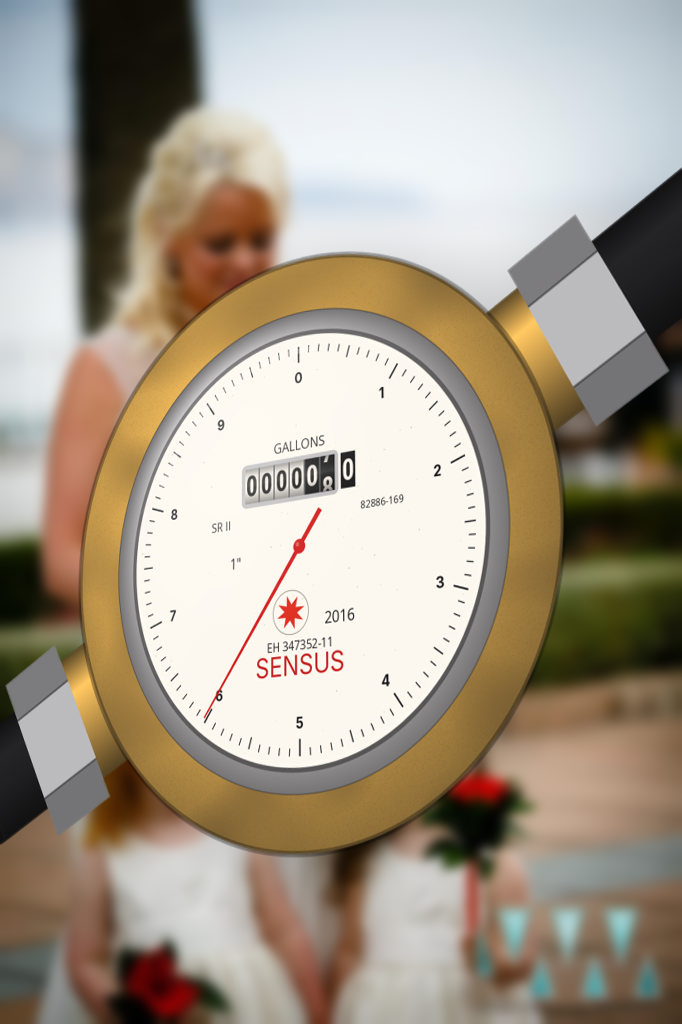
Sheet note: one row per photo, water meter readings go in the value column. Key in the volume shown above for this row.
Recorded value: 76.0 gal
